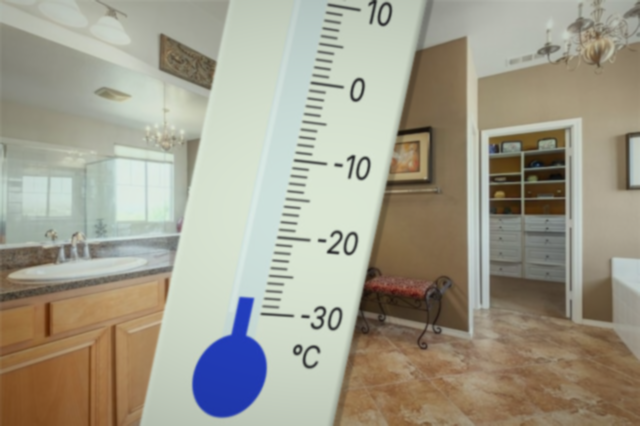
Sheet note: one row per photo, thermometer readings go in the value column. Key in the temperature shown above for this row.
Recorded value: -28 °C
